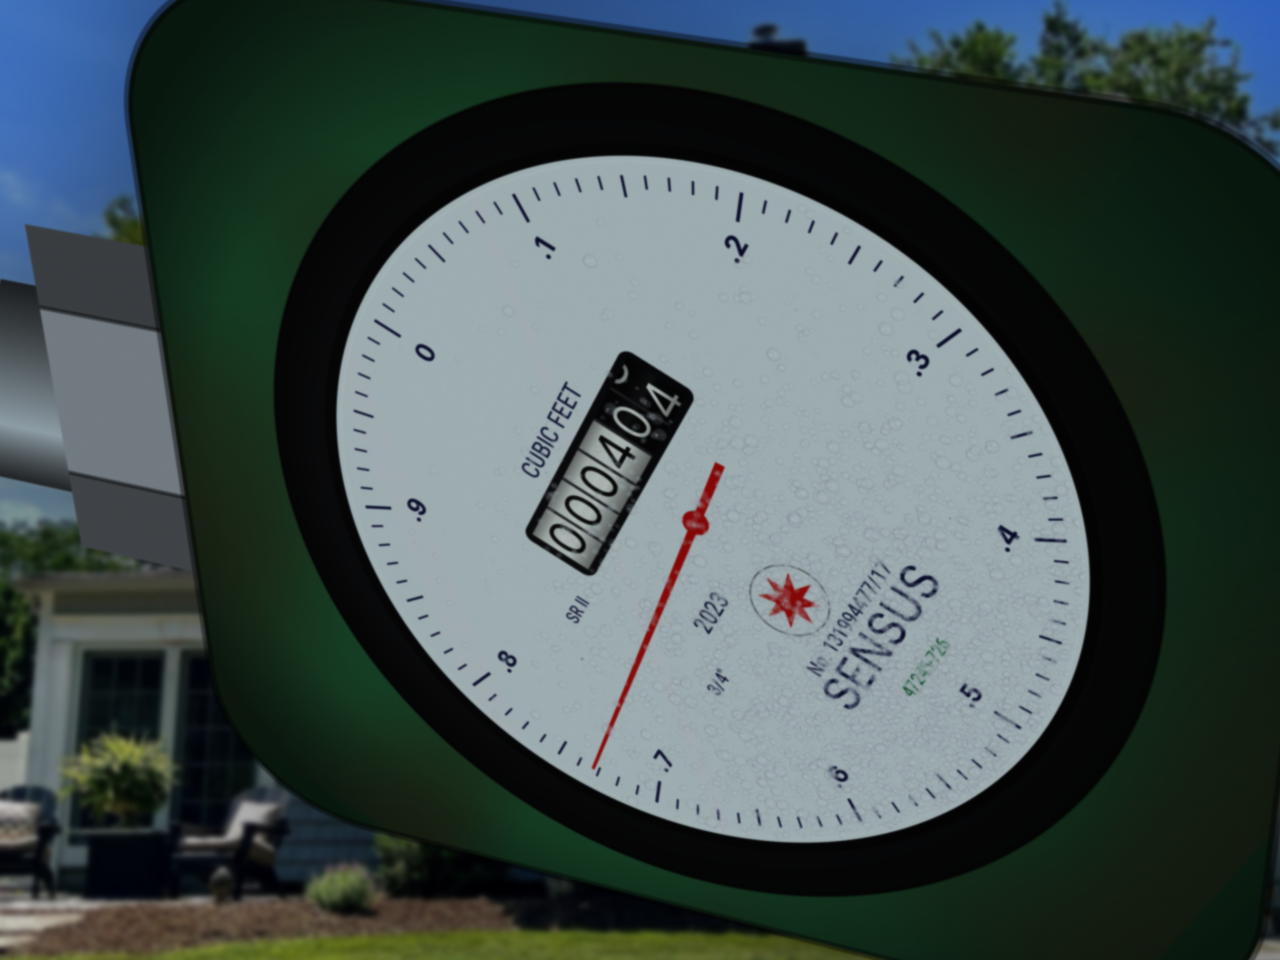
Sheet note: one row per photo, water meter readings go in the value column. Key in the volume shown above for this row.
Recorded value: 403.73 ft³
